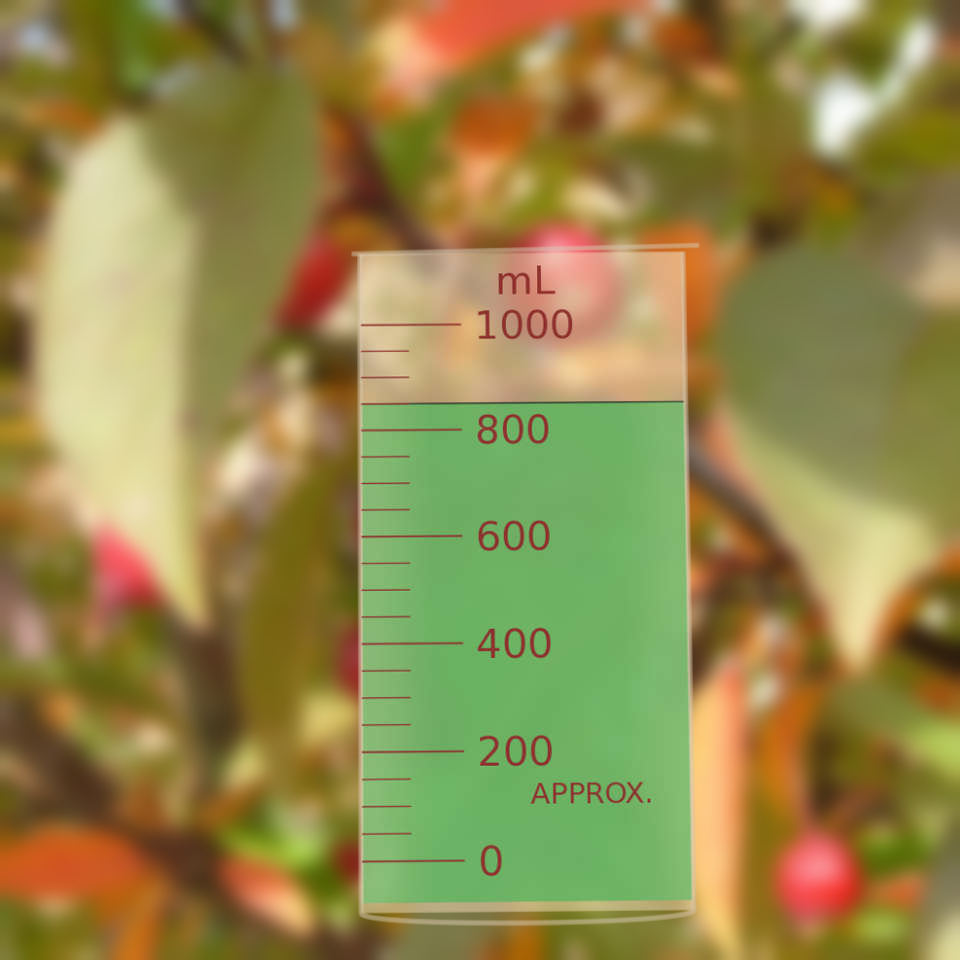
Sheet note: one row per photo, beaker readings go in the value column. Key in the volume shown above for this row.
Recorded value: 850 mL
